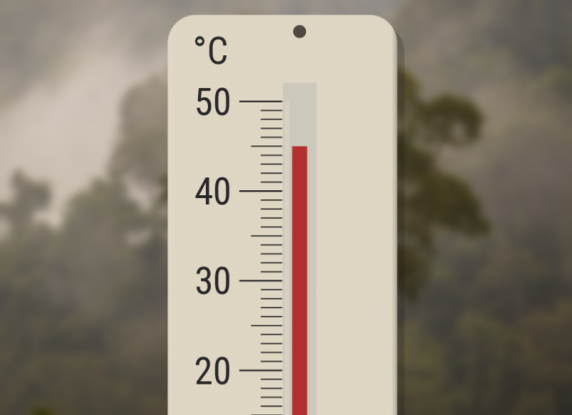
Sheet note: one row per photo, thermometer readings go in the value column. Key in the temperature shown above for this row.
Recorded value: 45 °C
